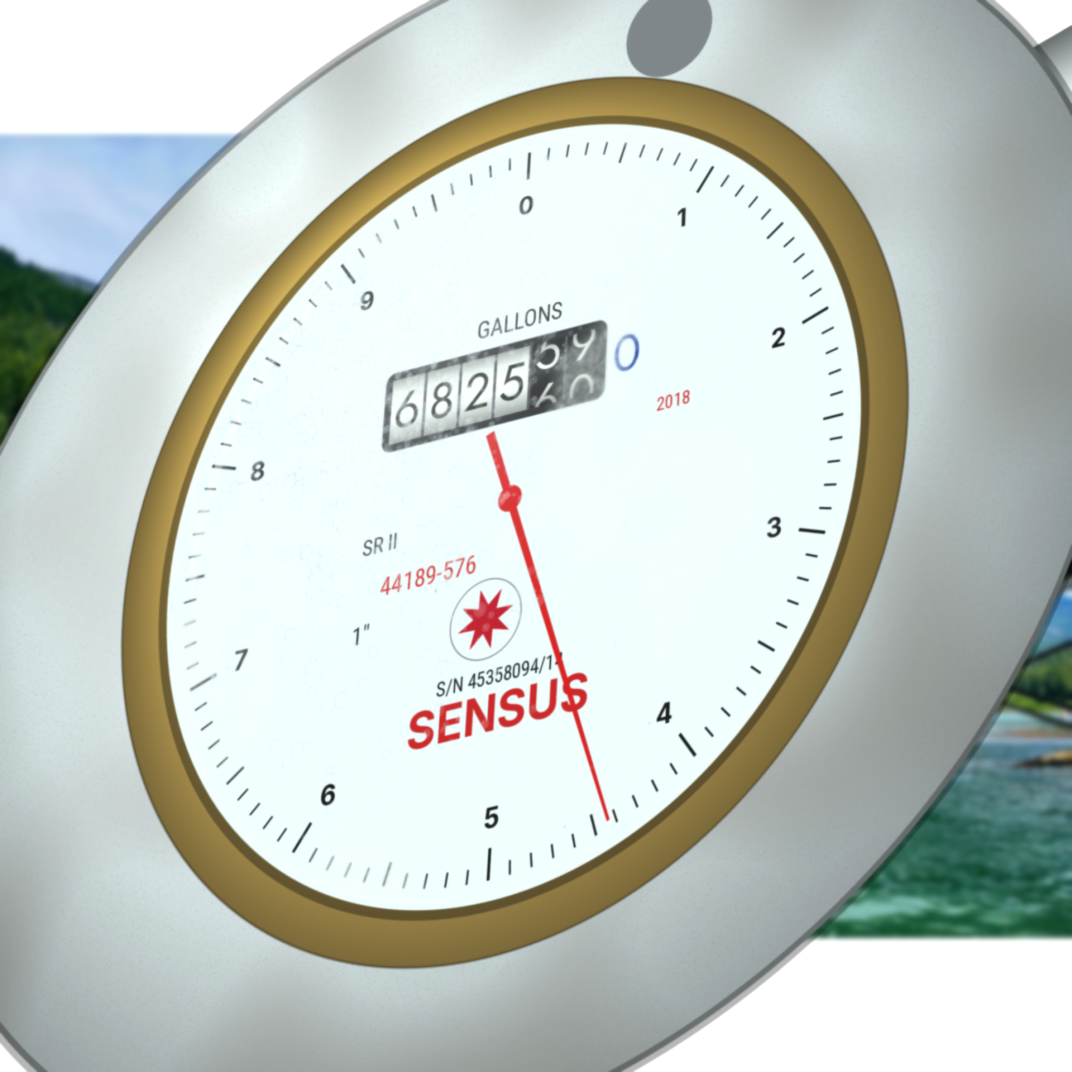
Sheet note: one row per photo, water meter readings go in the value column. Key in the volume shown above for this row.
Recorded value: 6825594.4 gal
